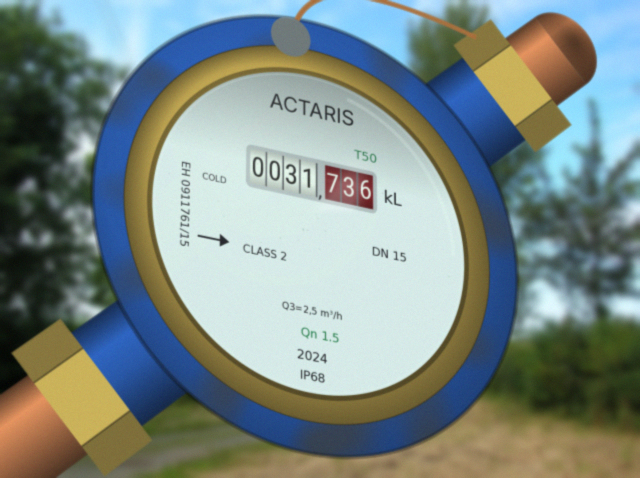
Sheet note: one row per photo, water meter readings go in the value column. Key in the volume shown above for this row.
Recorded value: 31.736 kL
